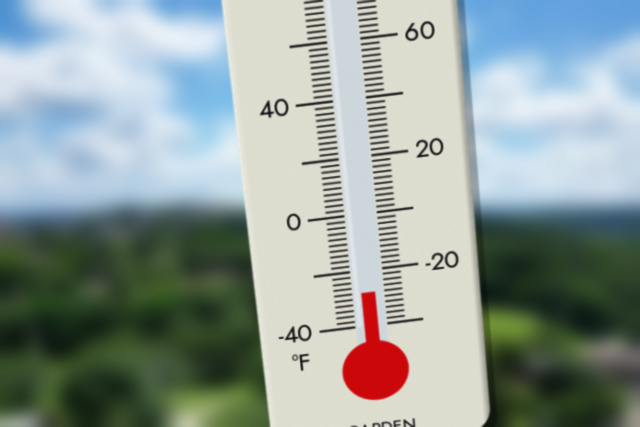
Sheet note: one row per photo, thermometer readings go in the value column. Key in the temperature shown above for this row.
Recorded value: -28 °F
